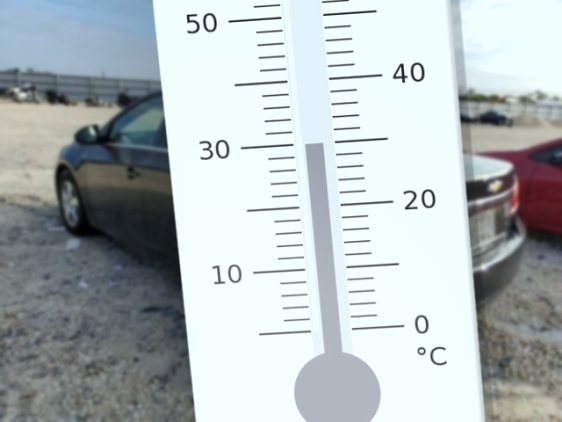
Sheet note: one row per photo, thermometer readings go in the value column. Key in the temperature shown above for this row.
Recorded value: 30 °C
